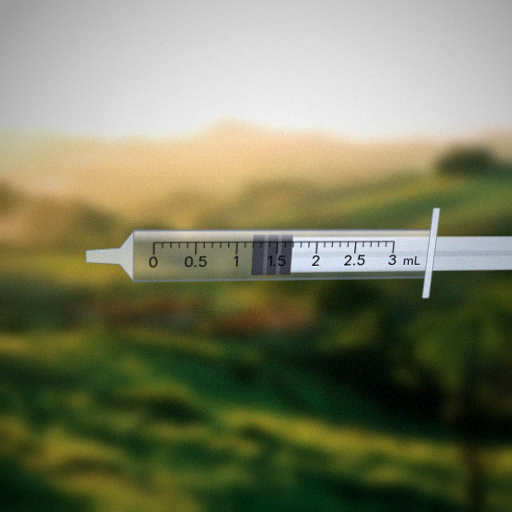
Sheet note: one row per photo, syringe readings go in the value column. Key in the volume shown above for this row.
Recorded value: 1.2 mL
